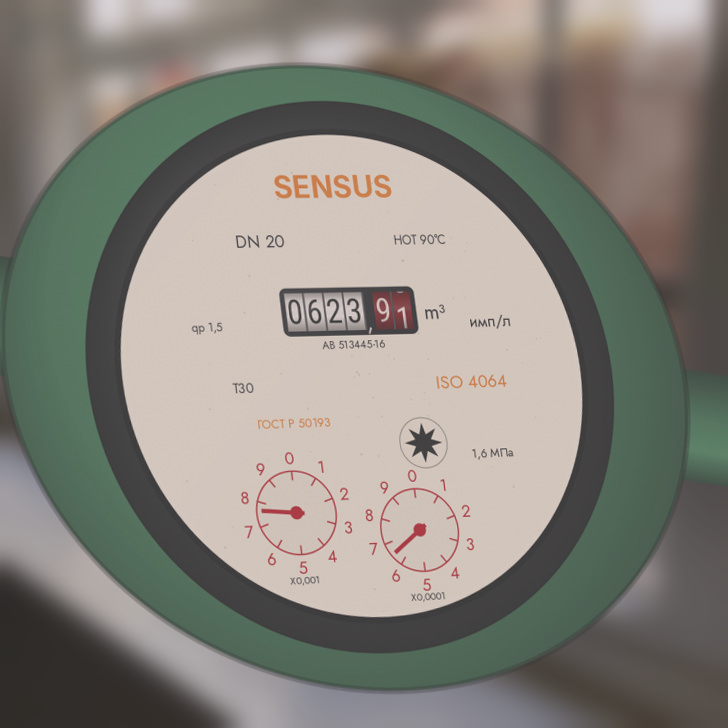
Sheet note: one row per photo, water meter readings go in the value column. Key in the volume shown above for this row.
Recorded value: 623.9076 m³
